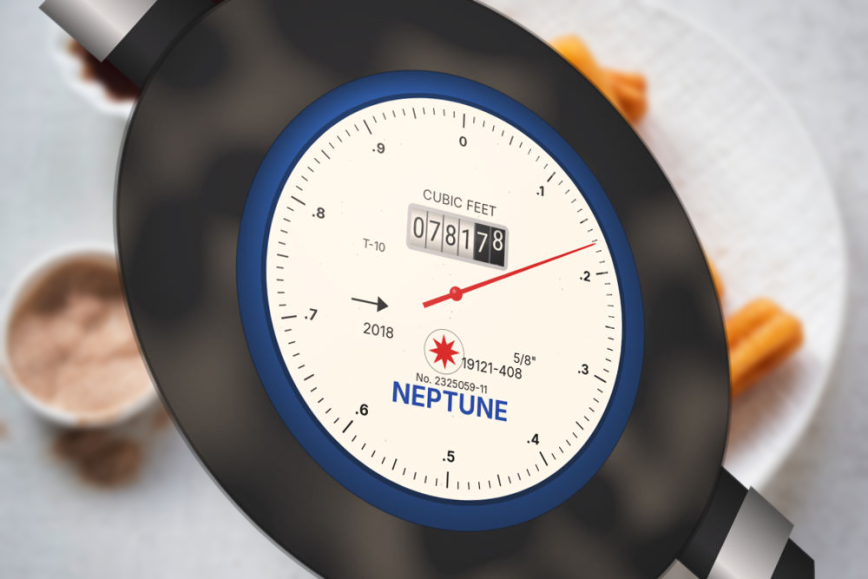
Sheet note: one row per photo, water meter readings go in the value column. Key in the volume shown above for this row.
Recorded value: 78178.17 ft³
